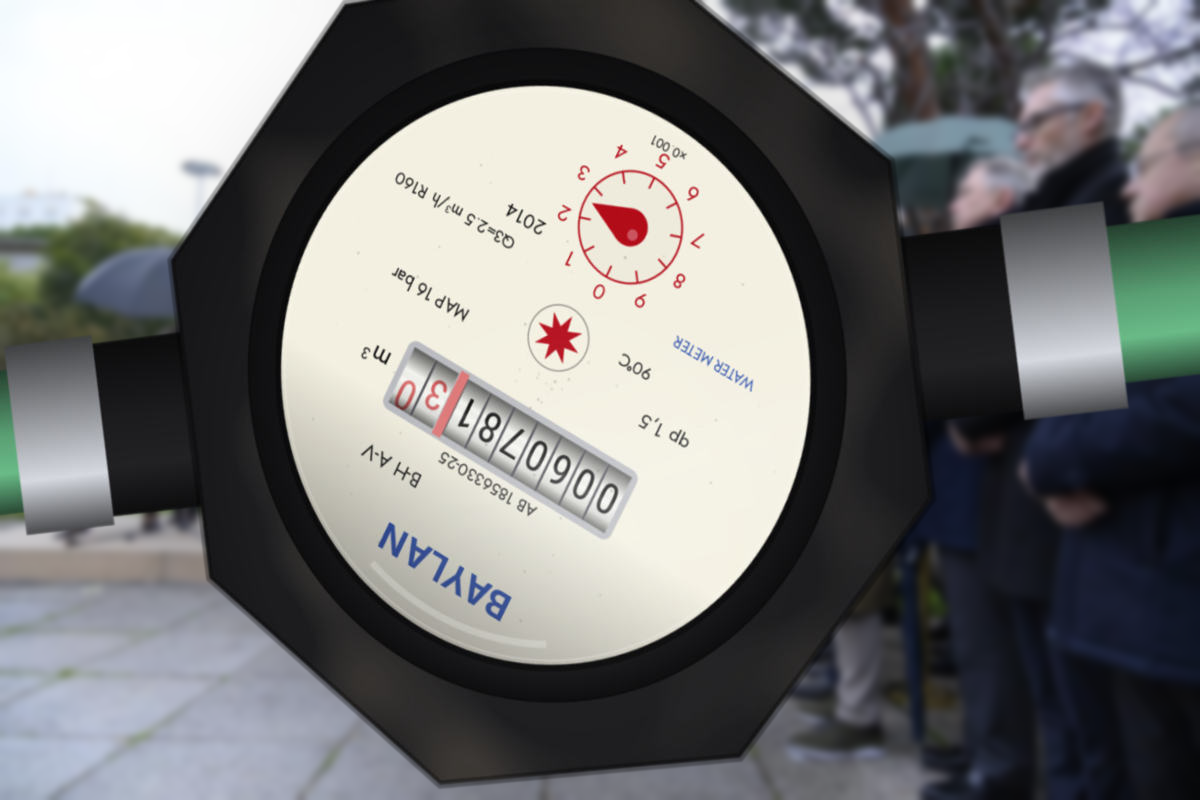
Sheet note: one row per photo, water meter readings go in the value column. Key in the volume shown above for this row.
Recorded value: 60781.302 m³
